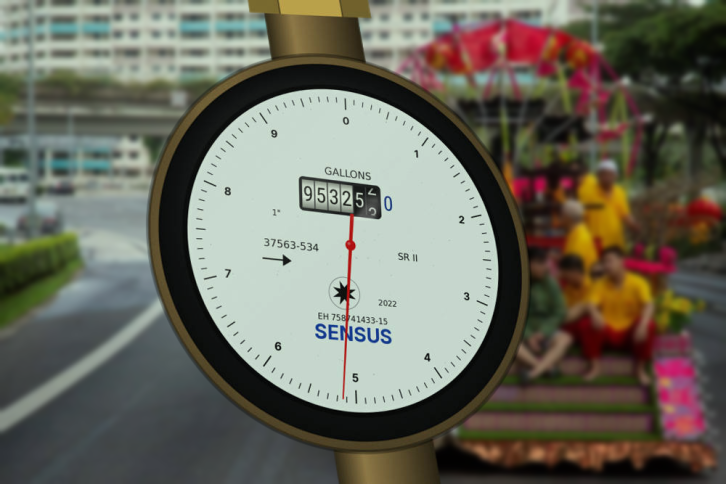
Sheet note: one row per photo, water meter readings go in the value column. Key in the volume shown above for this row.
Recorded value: 9532525.1 gal
